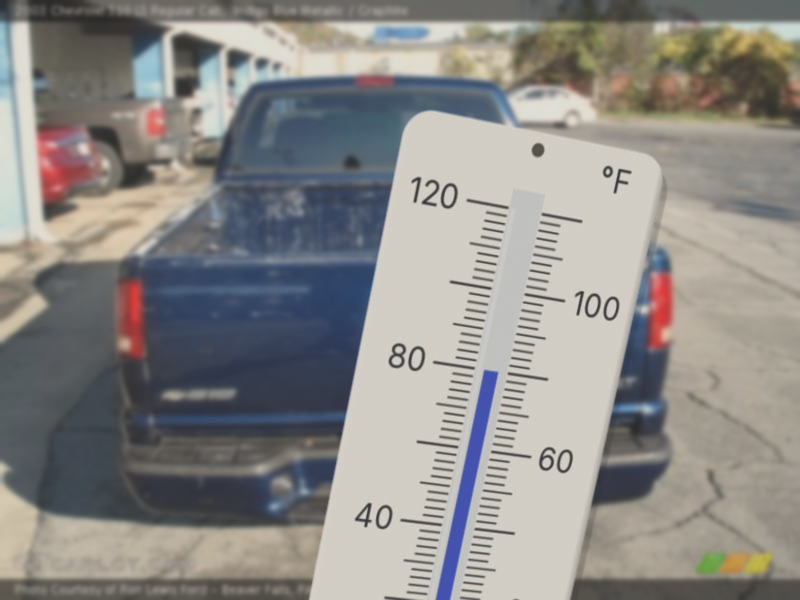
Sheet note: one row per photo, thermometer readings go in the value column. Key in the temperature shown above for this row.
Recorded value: 80 °F
